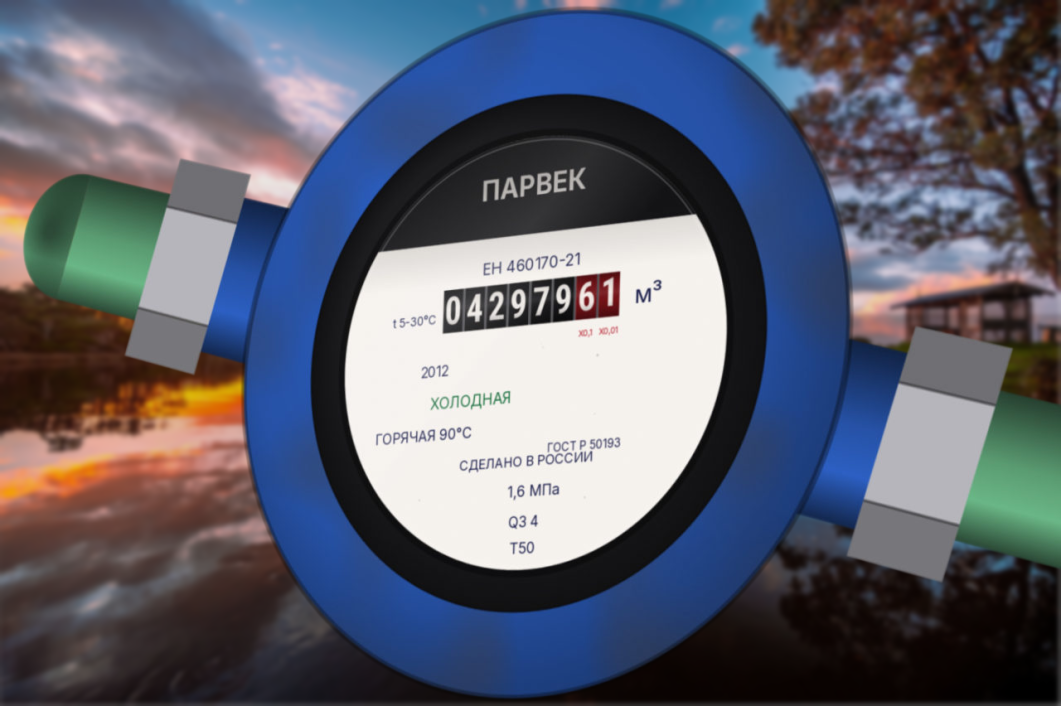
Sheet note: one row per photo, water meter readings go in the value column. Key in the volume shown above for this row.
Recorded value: 42979.61 m³
